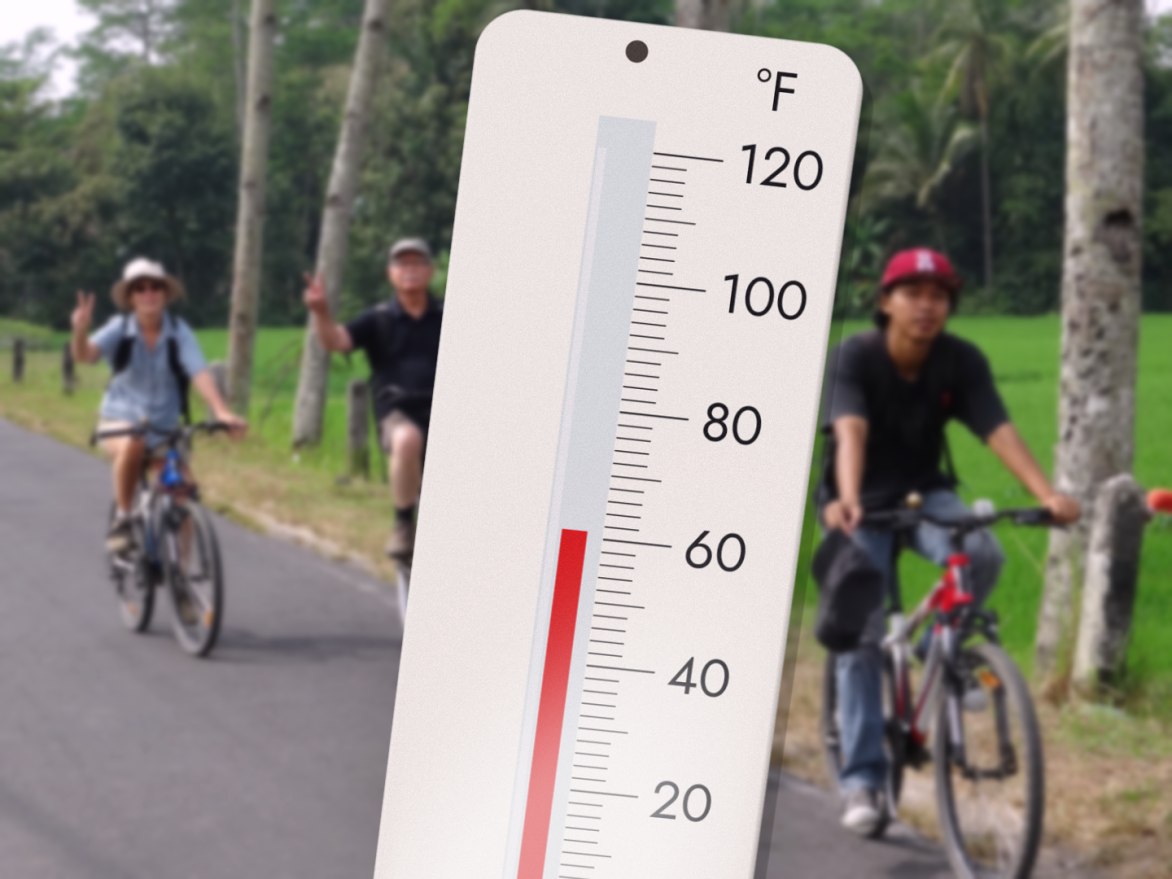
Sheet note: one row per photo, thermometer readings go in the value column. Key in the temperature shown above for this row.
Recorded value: 61 °F
